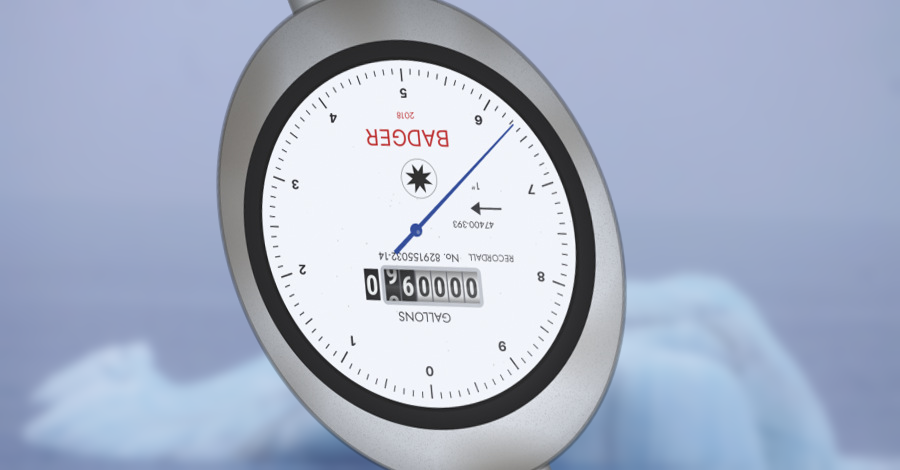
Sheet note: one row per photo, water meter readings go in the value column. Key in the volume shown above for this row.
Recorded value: 956.3 gal
